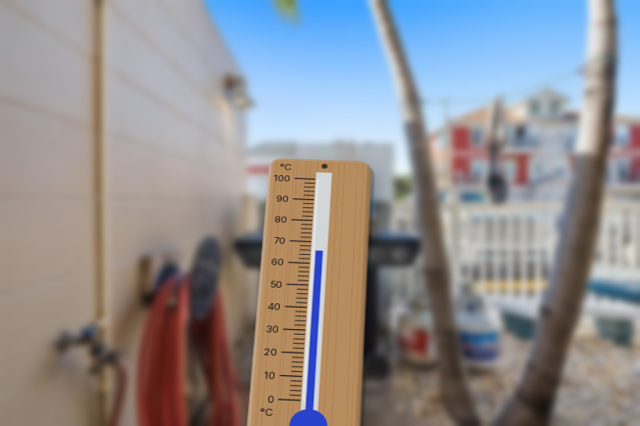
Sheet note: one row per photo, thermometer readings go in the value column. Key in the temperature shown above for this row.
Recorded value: 66 °C
